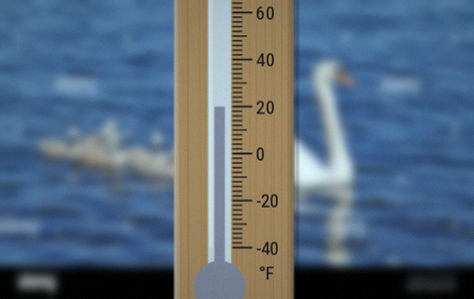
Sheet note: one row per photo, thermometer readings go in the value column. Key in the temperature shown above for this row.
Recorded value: 20 °F
